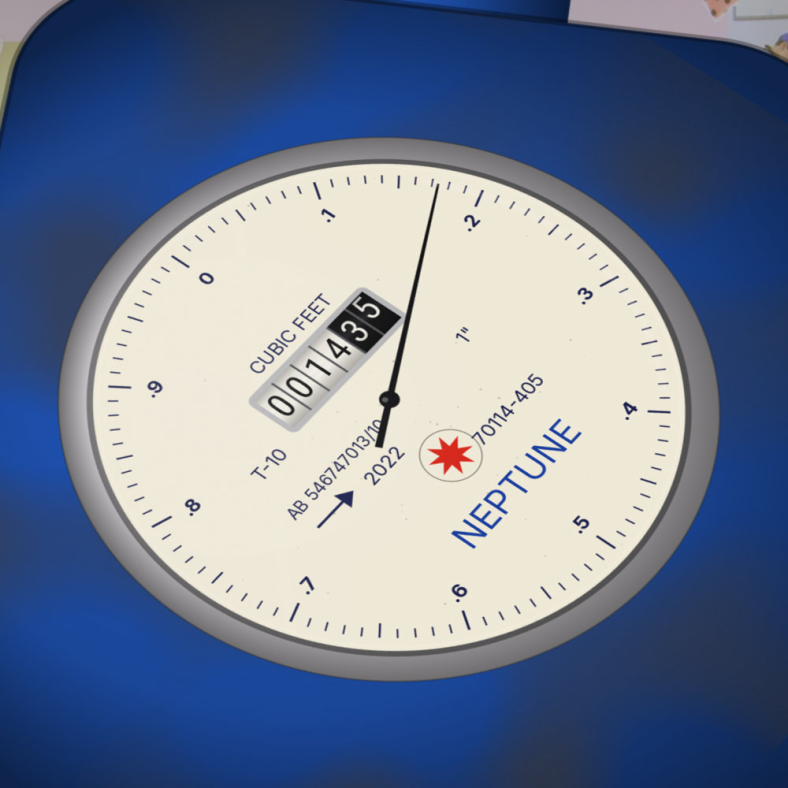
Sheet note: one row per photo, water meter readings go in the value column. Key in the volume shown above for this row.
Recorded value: 1435.17 ft³
